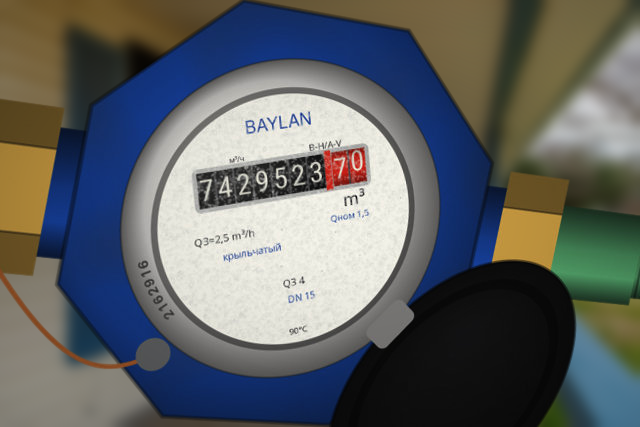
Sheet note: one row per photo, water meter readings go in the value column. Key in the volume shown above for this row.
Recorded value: 7429523.70 m³
